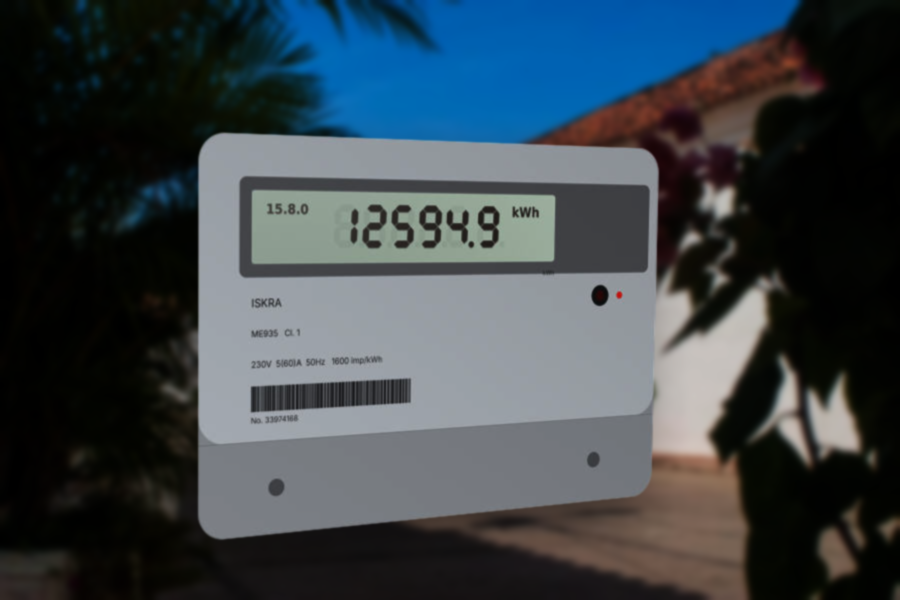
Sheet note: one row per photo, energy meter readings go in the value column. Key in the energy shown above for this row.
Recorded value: 12594.9 kWh
